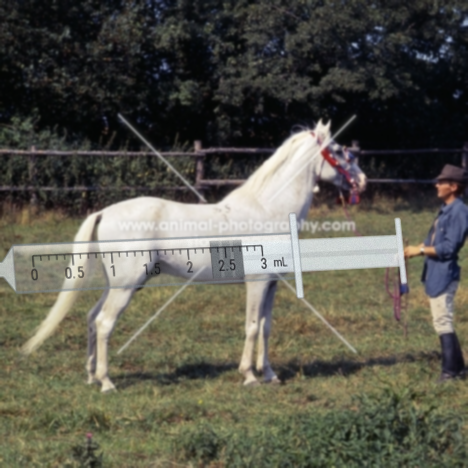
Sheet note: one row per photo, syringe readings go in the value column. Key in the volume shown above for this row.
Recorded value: 2.3 mL
